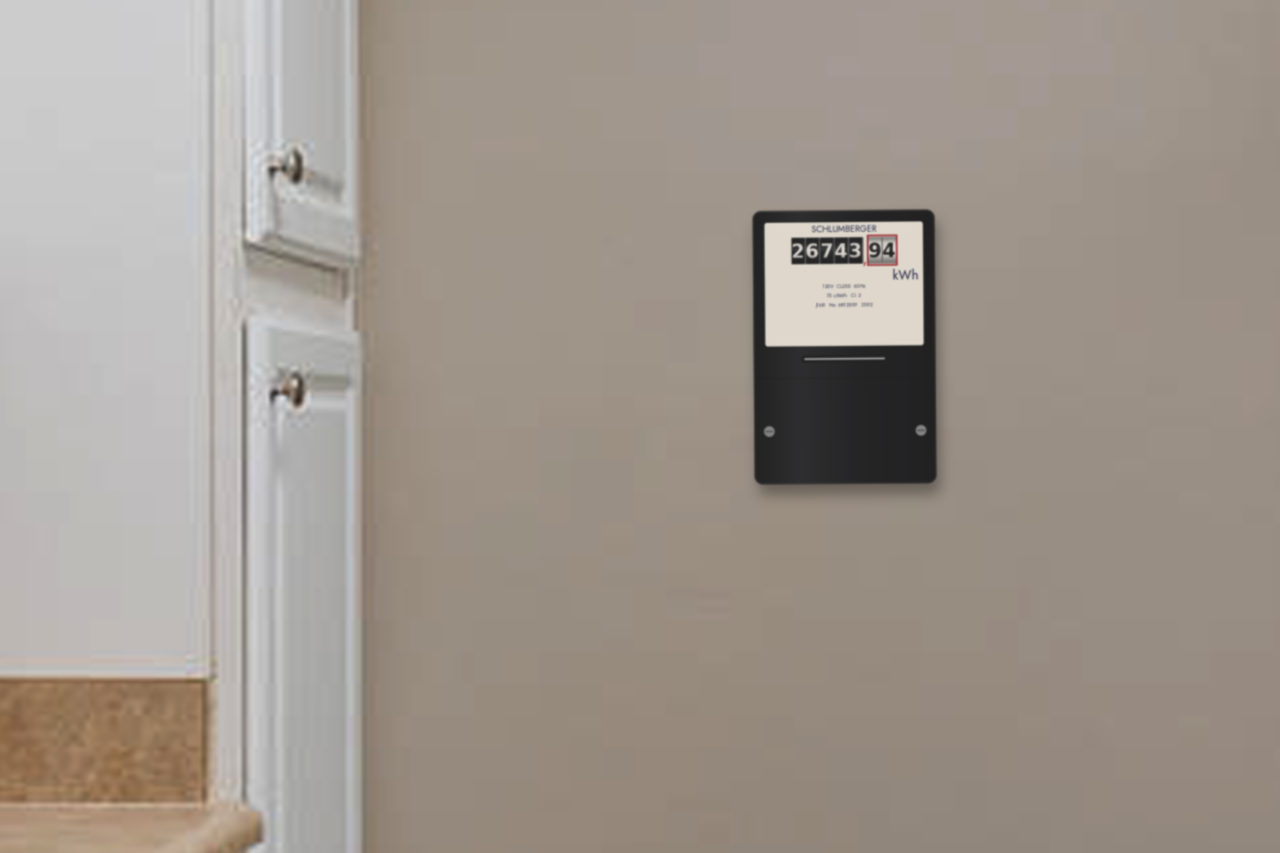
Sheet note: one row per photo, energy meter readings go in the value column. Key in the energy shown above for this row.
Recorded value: 26743.94 kWh
